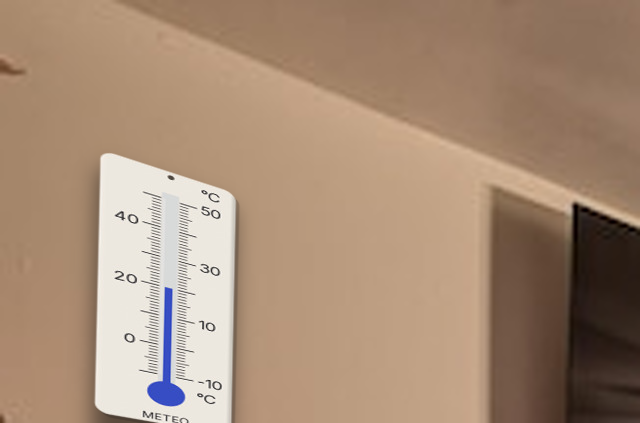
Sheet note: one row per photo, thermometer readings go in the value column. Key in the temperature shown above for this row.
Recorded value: 20 °C
